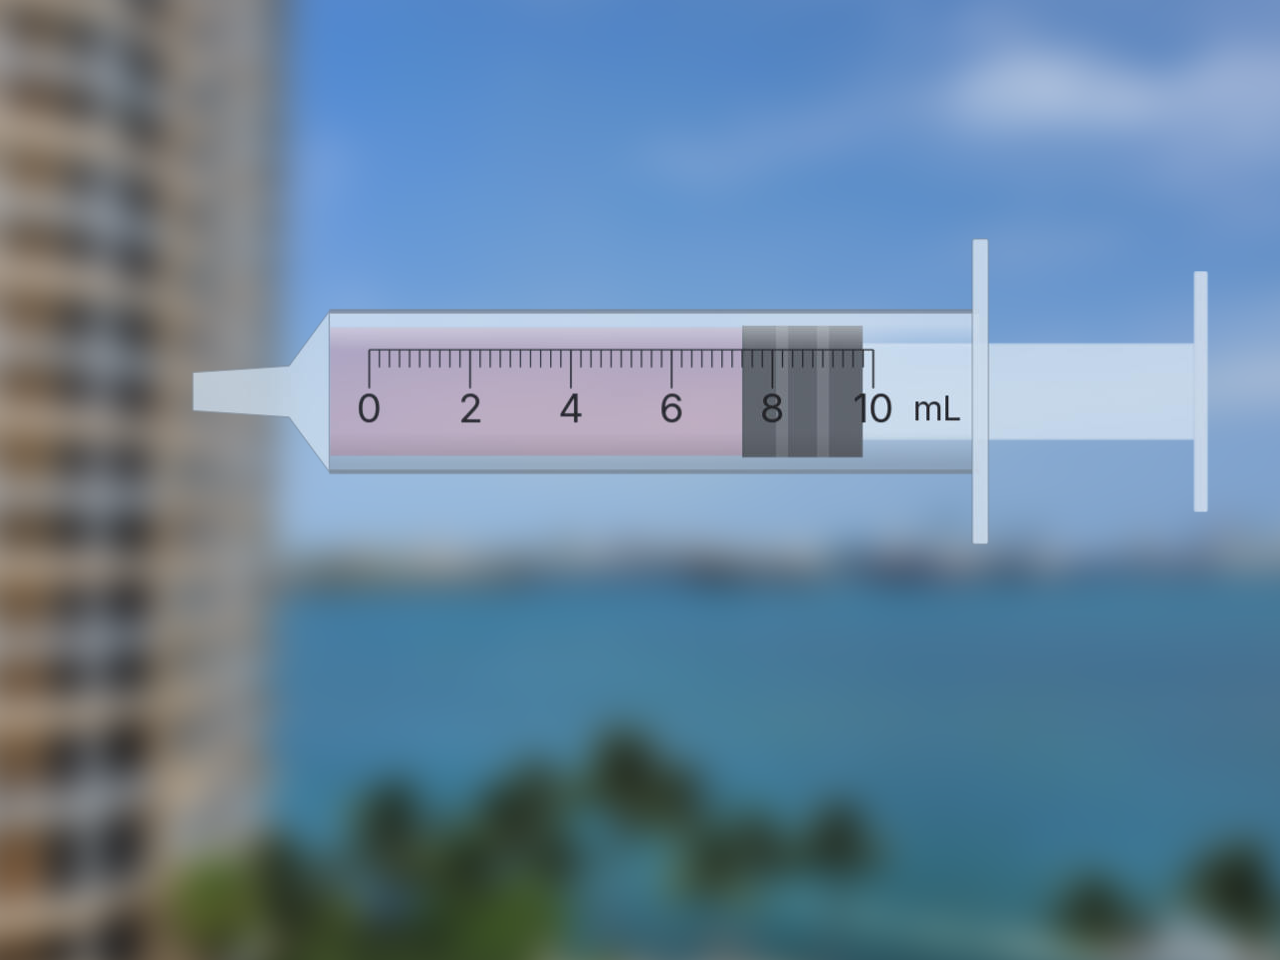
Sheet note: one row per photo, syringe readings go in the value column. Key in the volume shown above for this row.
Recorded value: 7.4 mL
